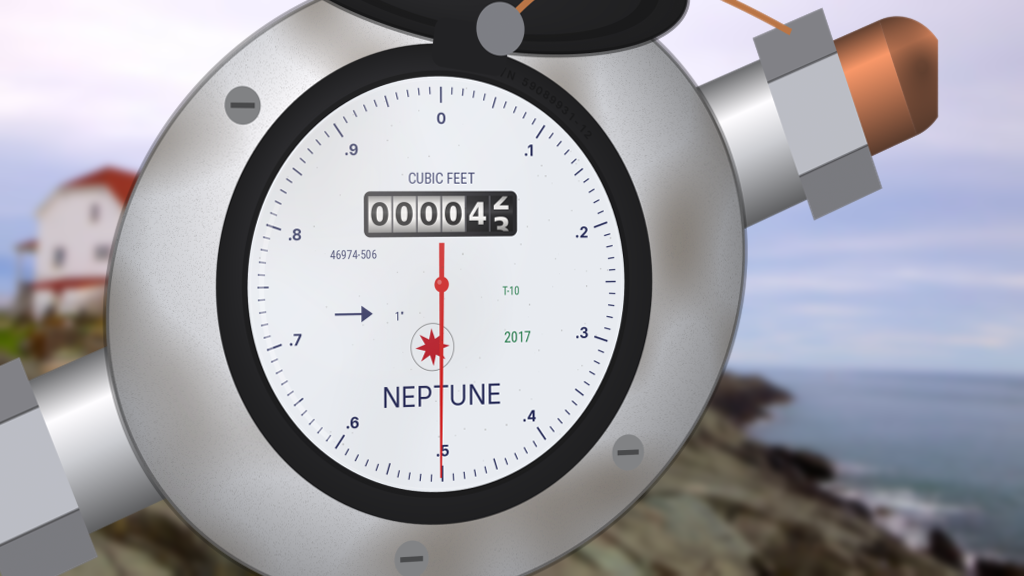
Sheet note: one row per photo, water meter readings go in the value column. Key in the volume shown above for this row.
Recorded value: 42.50 ft³
